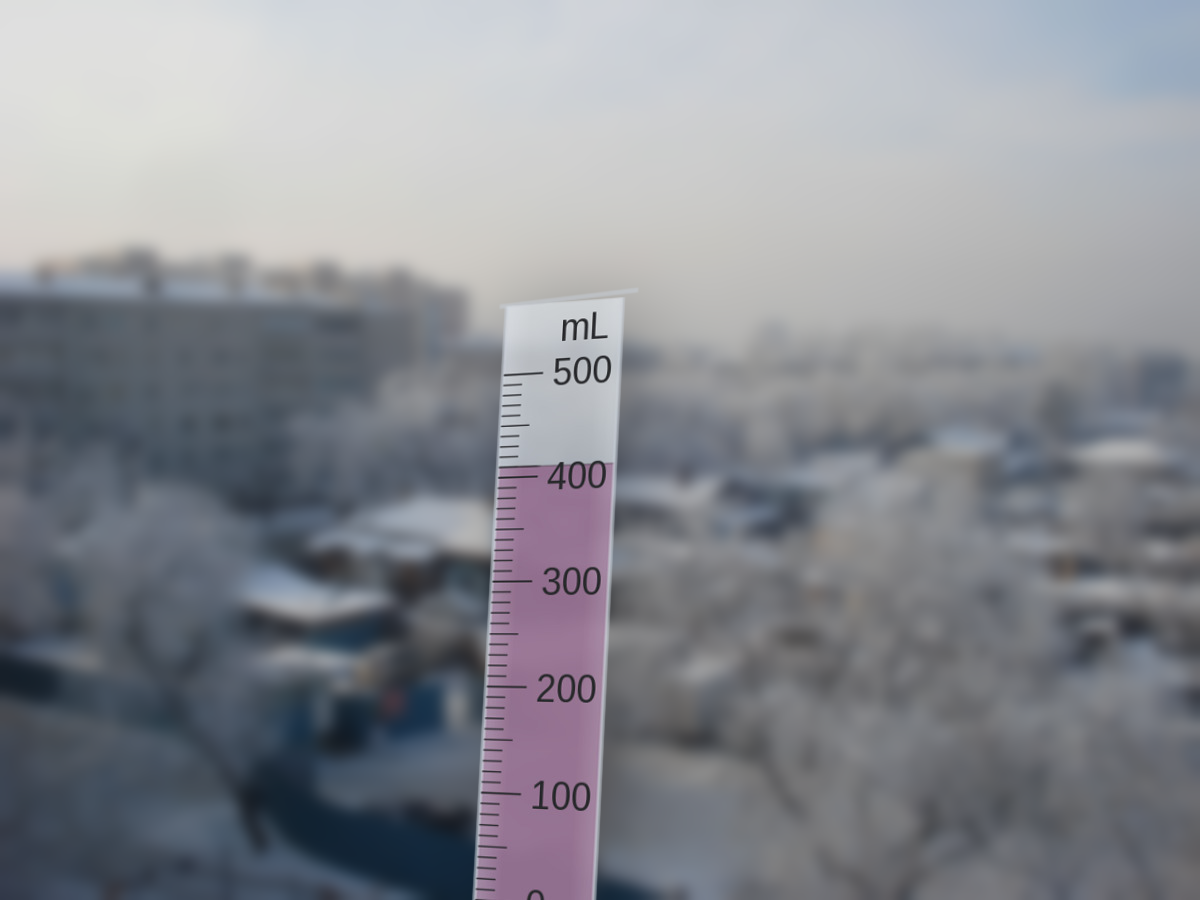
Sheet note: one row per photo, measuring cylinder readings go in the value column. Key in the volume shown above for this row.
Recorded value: 410 mL
